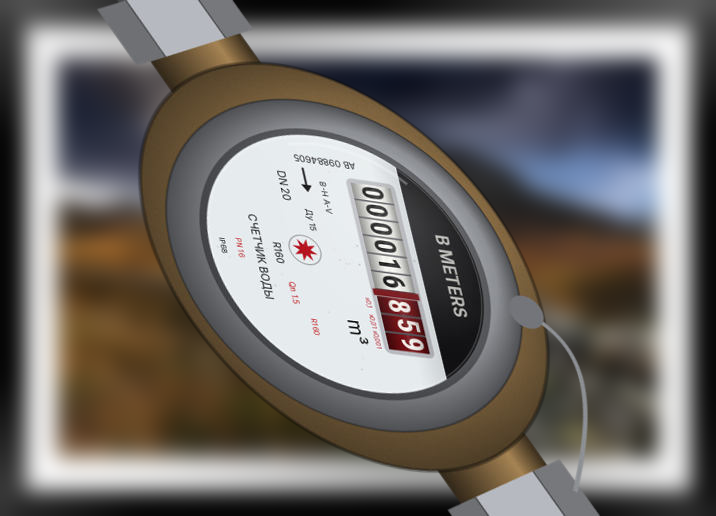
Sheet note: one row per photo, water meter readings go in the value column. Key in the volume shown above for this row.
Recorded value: 16.859 m³
